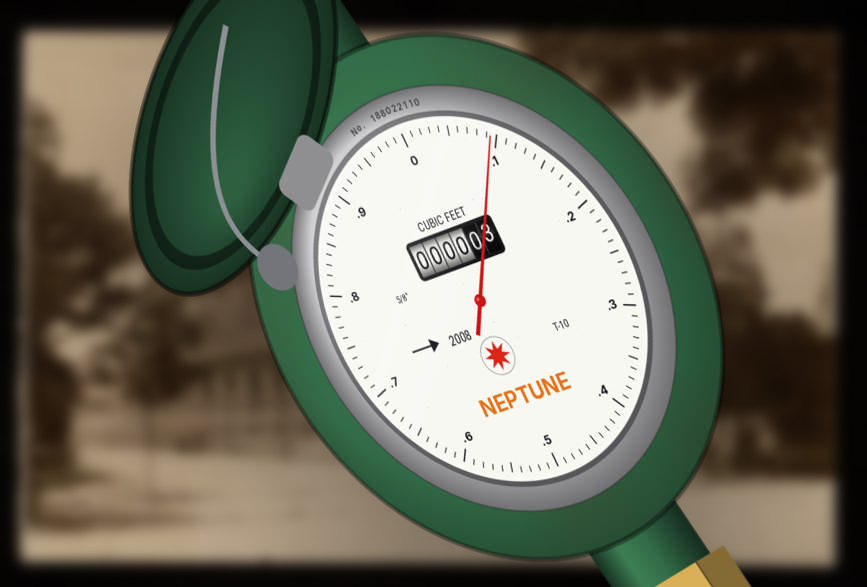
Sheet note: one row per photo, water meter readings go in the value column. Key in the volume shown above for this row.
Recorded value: 3.09 ft³
